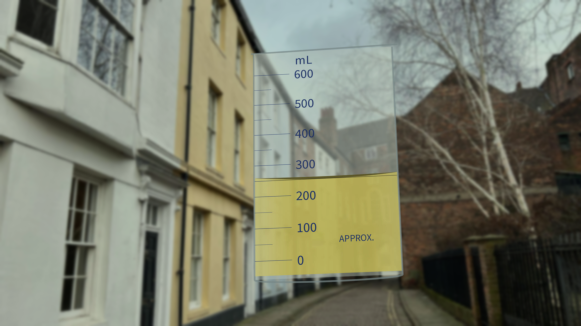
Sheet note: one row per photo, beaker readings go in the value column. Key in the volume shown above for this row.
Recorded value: 250 mL
